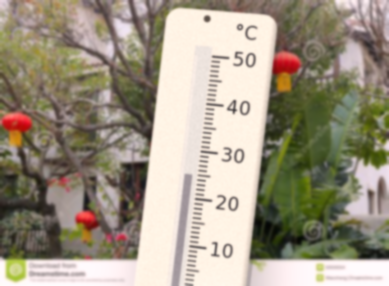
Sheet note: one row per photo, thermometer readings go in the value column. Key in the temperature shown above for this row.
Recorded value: 25 °C
